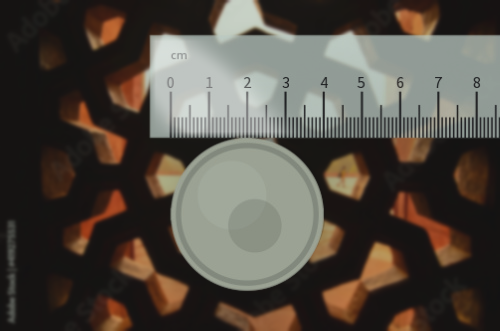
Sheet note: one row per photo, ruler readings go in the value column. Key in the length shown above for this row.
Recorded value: 4 cm
